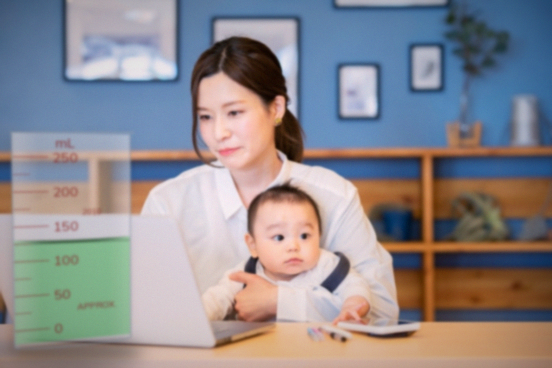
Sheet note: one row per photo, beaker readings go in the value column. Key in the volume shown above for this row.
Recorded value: 125 mL
